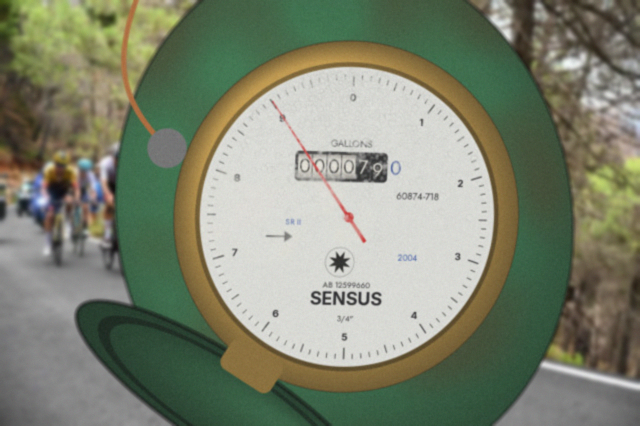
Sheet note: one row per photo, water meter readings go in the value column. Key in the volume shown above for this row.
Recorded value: 789.0 gal
